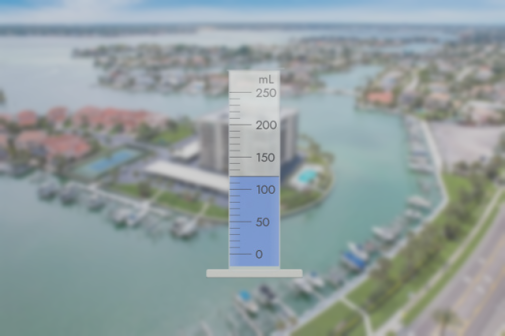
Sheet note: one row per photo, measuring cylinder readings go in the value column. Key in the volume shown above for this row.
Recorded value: 120 mL
